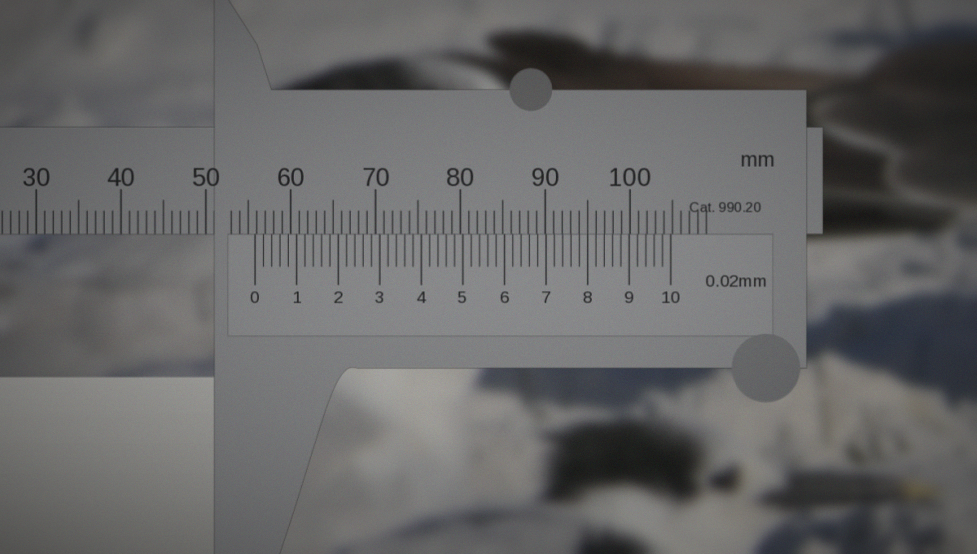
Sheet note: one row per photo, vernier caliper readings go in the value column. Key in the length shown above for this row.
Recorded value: 55.8 mm
